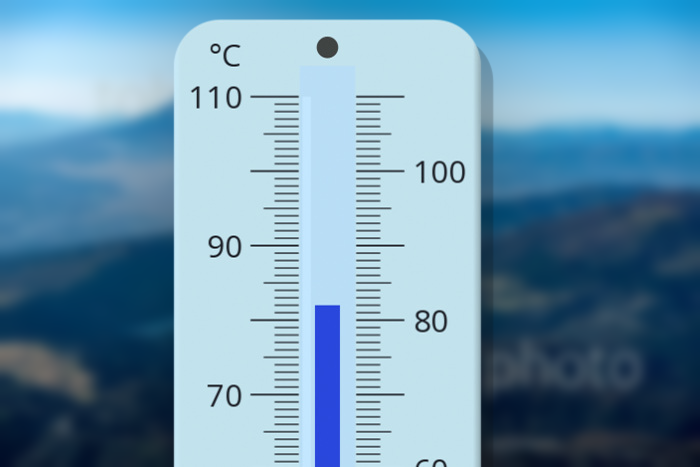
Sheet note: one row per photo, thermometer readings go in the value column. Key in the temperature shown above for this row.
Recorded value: 82 °C
